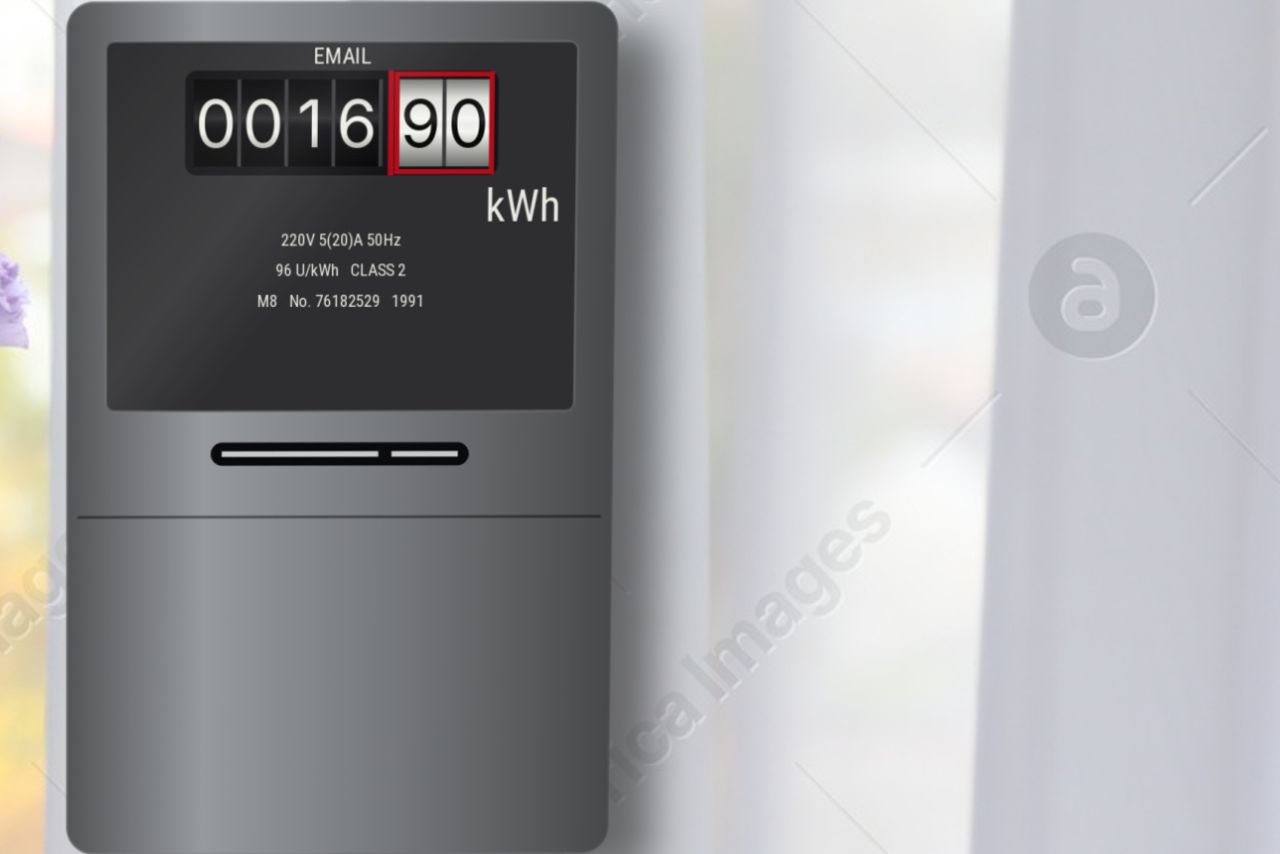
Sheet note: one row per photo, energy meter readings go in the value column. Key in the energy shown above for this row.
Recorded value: 16.90 kWh
